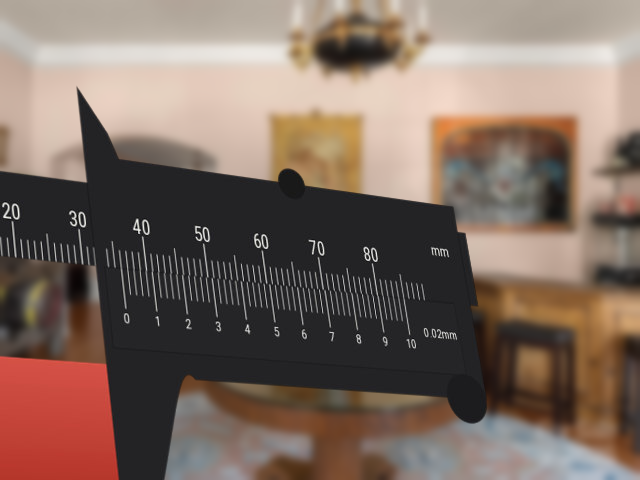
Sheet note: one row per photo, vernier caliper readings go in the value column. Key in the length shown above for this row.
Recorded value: 36.0 mm
